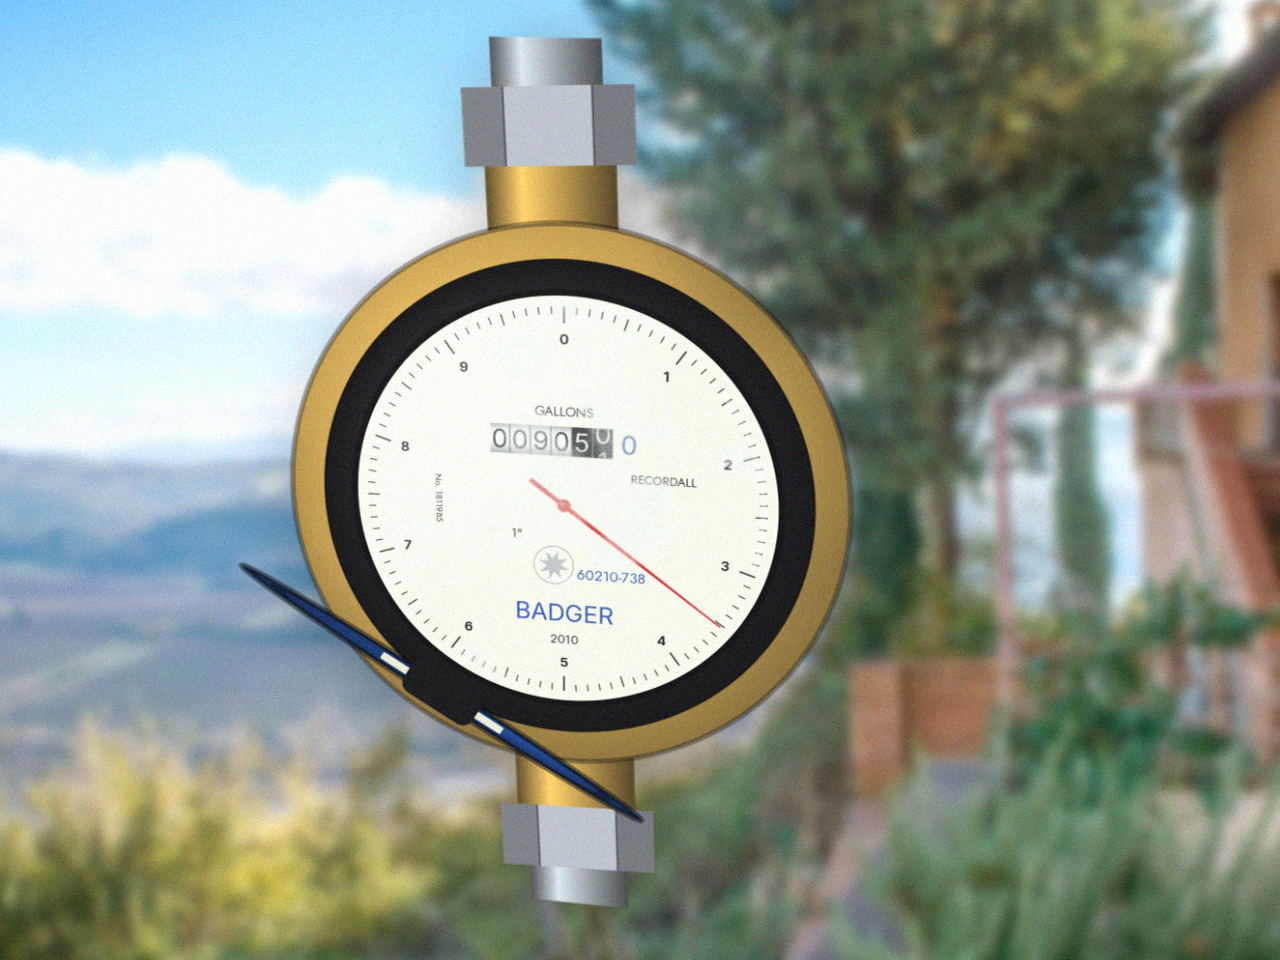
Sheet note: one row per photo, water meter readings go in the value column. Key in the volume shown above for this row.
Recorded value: 90503.5 gal
